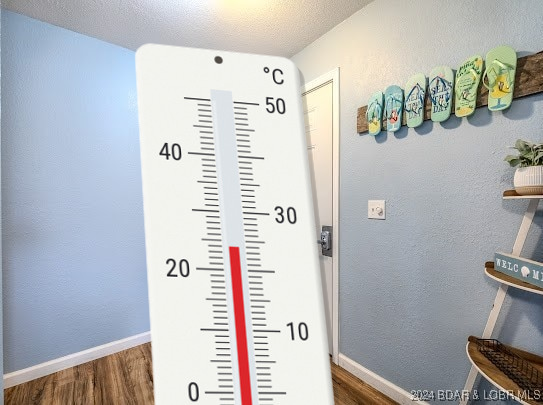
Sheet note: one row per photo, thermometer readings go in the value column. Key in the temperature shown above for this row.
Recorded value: 24 °C
